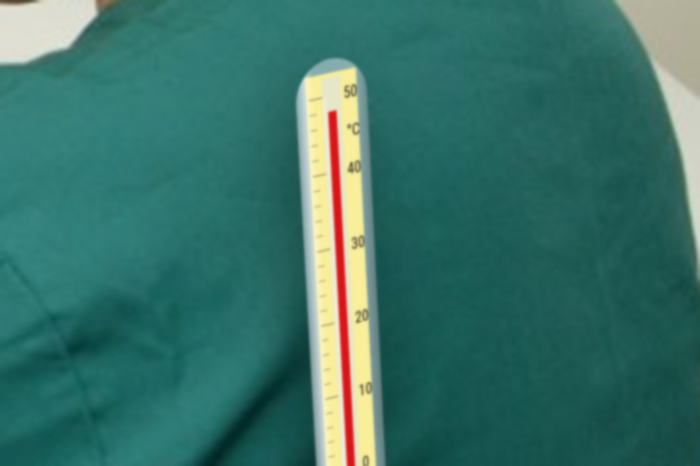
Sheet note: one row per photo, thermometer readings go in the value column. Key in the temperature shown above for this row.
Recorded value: 48 °C
